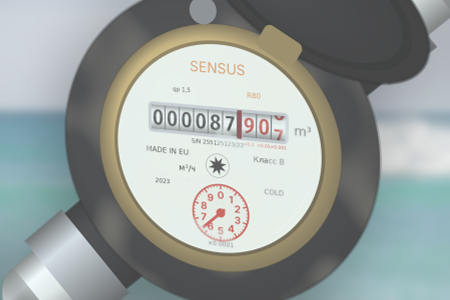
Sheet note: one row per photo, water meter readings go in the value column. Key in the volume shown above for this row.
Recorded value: 87.9066 m³
